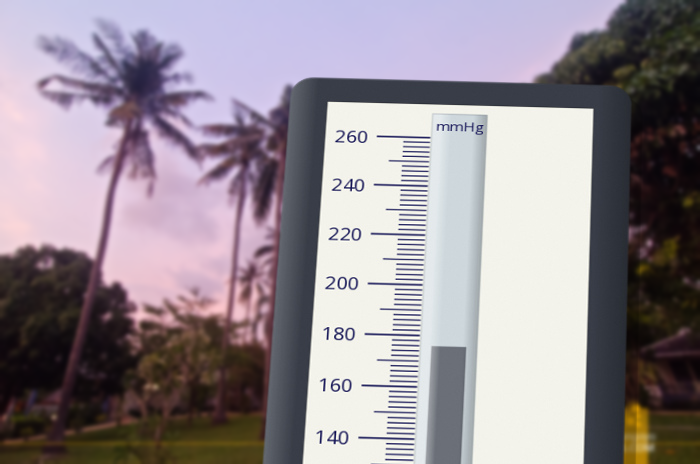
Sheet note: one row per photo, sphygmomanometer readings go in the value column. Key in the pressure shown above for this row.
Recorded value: 176 mmHg
